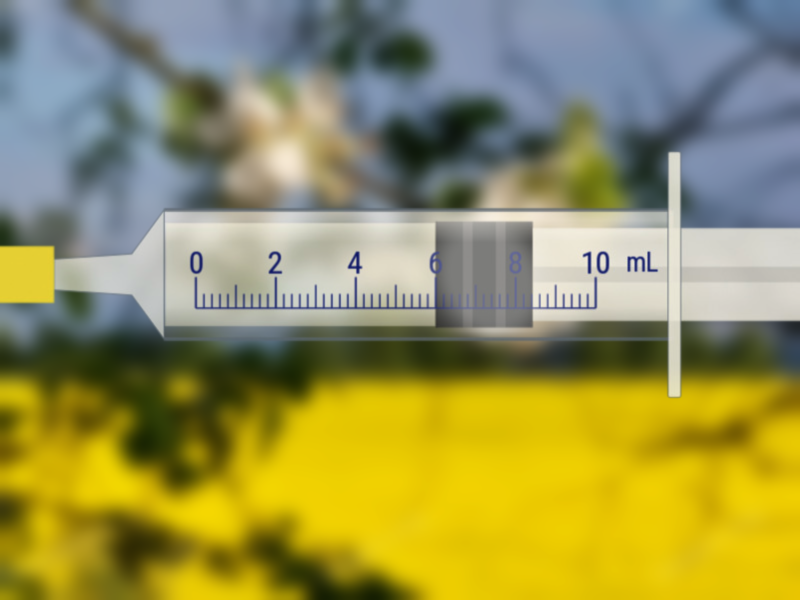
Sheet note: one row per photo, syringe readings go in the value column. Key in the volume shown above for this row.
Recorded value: 6 mL
